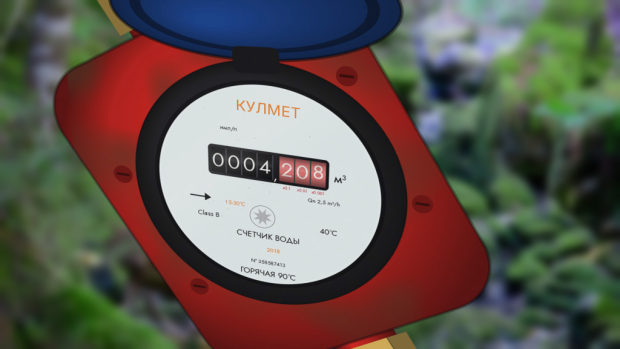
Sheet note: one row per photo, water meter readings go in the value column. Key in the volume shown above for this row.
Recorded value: 4.208 m³
